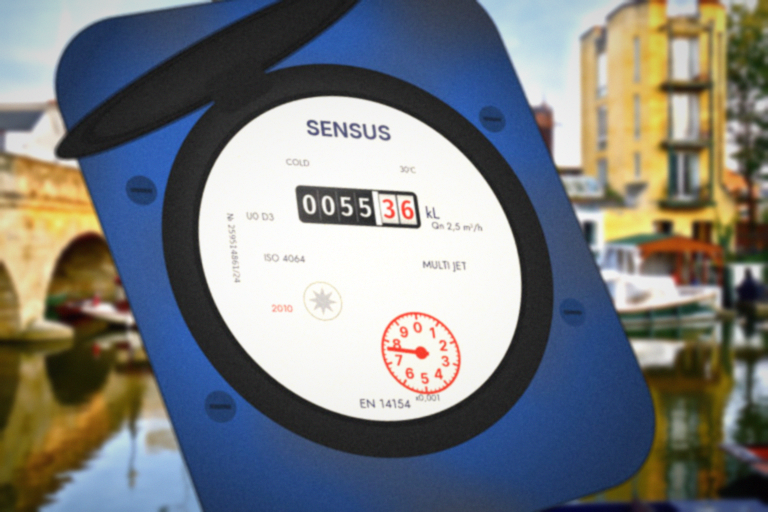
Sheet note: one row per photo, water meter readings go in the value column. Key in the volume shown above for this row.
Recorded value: 55.367 kL
